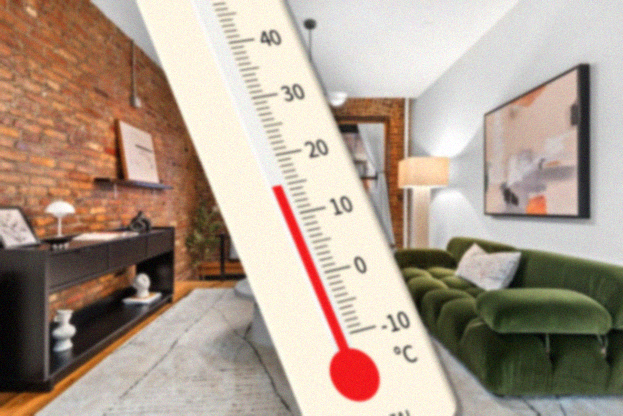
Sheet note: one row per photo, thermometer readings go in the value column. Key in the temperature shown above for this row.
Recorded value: 15 °C
